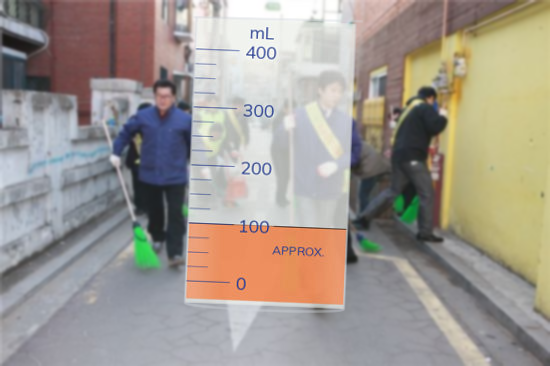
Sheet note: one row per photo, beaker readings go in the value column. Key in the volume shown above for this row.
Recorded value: 100 mL
